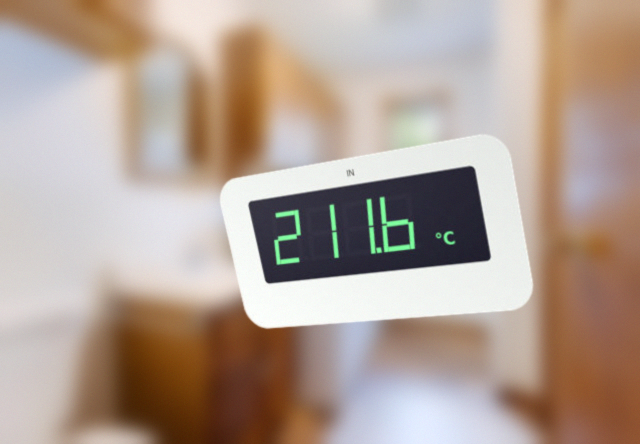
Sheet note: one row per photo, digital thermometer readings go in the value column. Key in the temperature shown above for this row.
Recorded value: 211.6 °C
